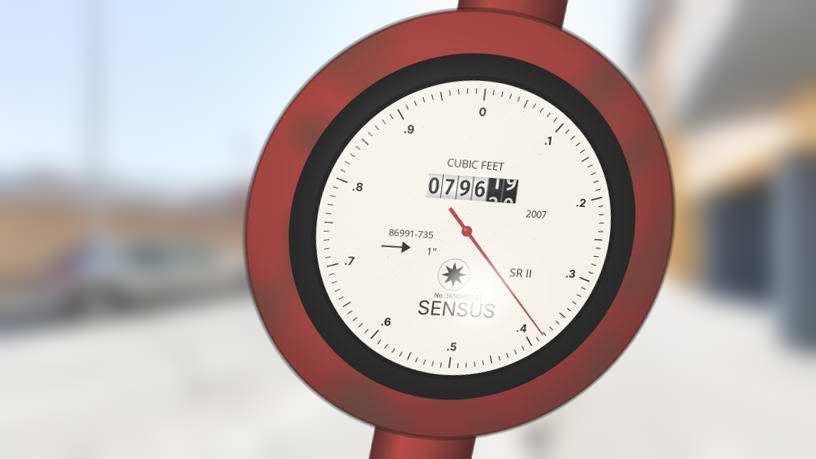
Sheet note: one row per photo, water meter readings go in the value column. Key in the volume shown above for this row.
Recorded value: 79619.38 ft³
